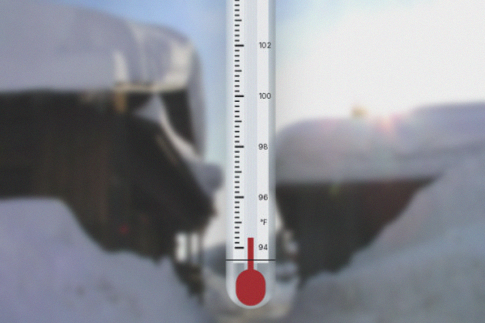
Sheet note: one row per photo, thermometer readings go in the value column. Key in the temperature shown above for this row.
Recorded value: 94.4 °F
